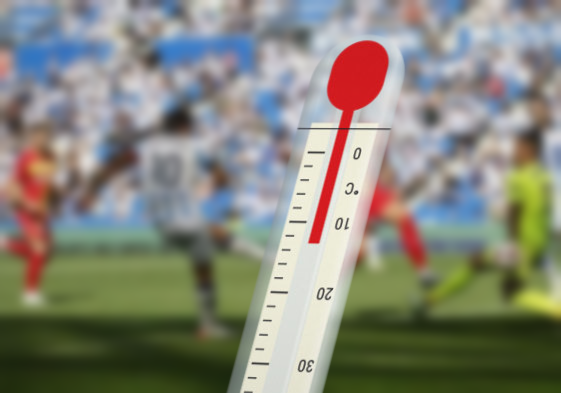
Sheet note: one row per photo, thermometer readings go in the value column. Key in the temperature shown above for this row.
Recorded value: 13 °C
